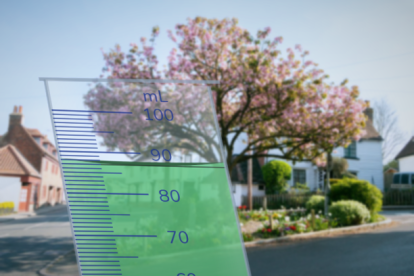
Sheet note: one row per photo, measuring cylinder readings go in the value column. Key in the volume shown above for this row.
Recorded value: 87 mL
